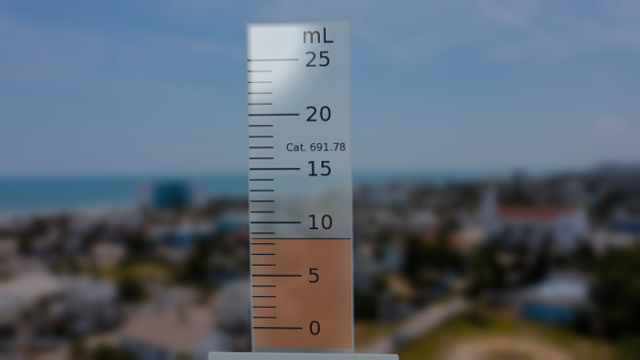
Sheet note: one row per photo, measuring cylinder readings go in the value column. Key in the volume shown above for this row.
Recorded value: 8.5 mL
